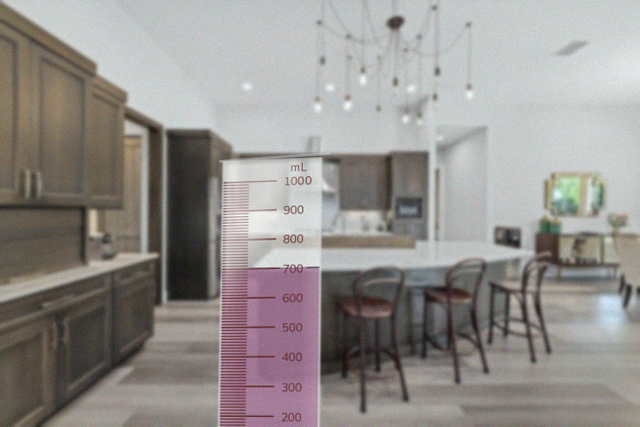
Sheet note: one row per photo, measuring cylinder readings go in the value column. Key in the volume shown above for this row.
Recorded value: 700 mL
